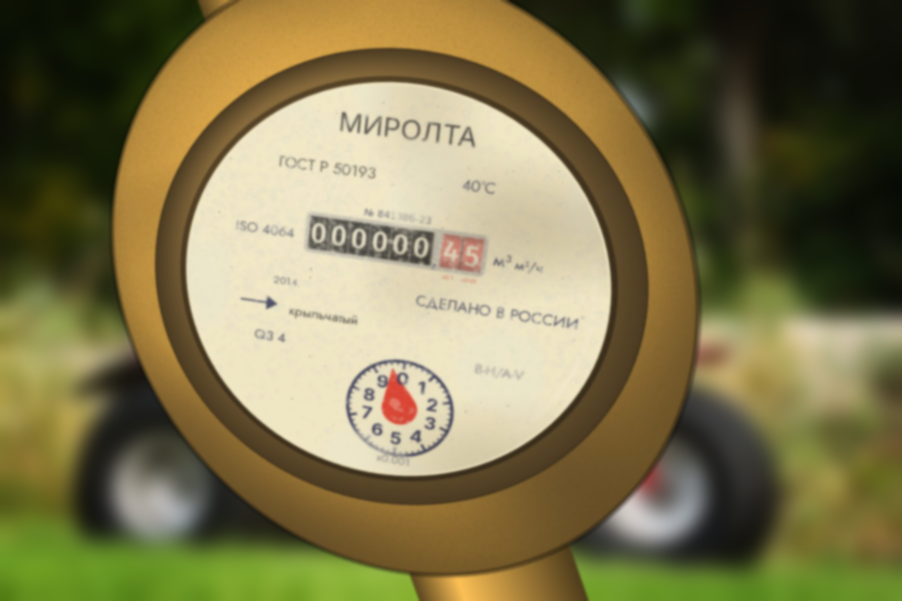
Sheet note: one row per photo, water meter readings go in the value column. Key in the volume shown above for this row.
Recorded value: 0.449 m³
